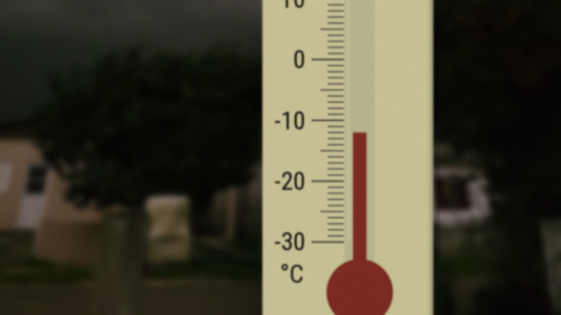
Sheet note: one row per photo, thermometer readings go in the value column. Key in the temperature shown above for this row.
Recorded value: -12 °C
